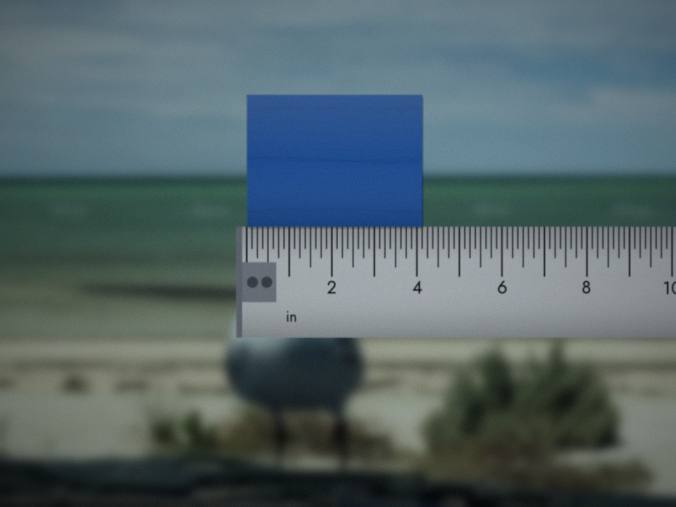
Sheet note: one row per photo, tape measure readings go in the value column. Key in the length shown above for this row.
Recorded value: 4.125 in
